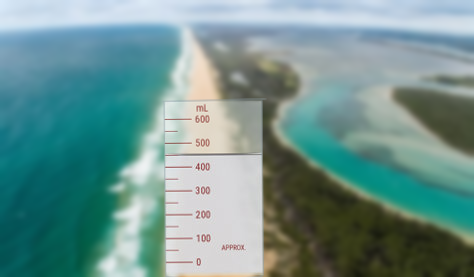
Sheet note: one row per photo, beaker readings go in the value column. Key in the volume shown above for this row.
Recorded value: 450 mL
